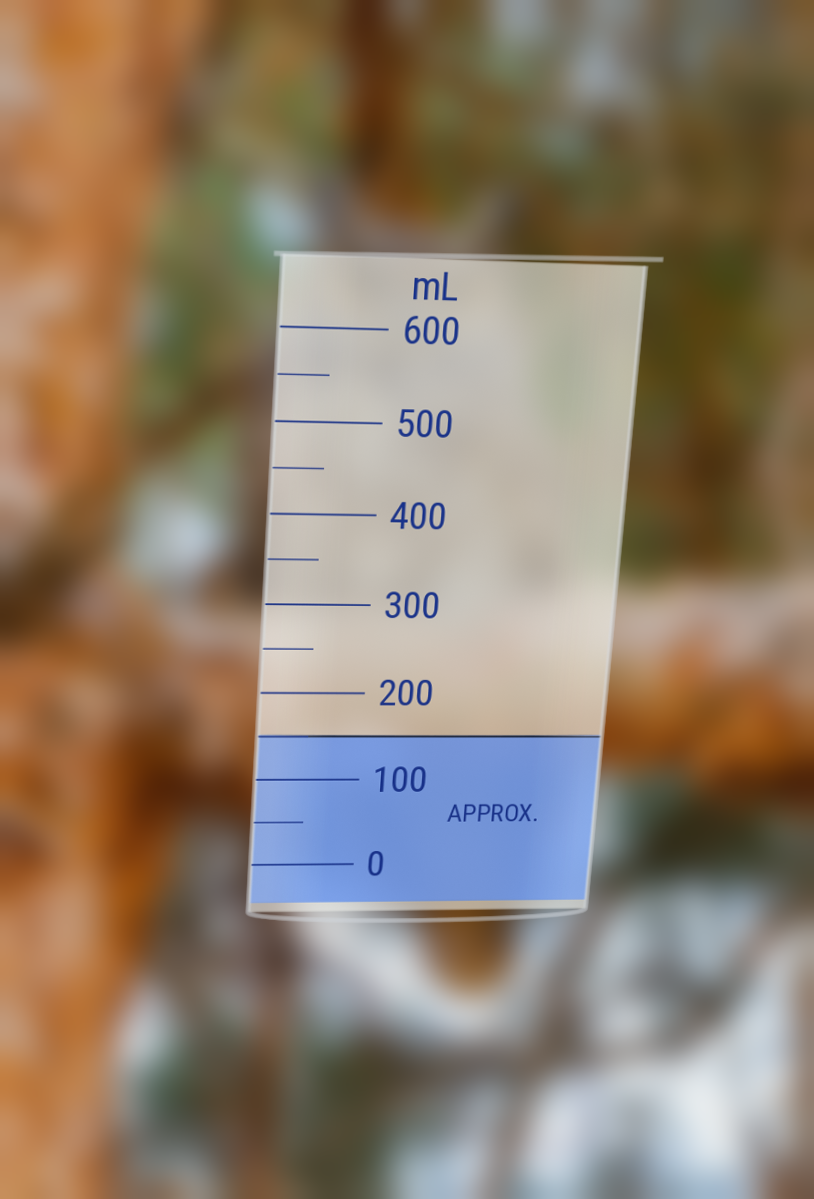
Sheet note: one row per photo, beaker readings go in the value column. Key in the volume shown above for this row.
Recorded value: 150 mL
